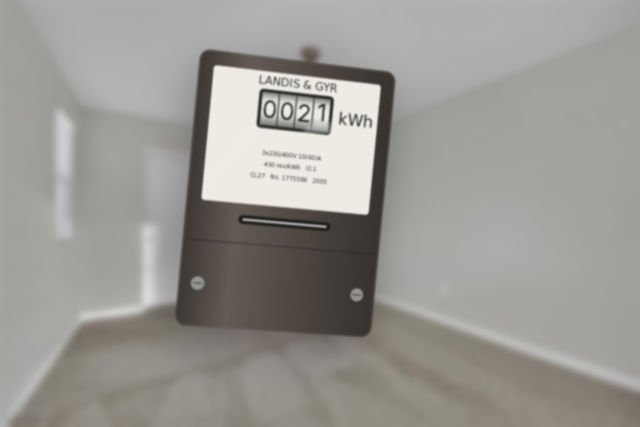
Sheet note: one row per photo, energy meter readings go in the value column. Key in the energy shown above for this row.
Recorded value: 21 kWh
